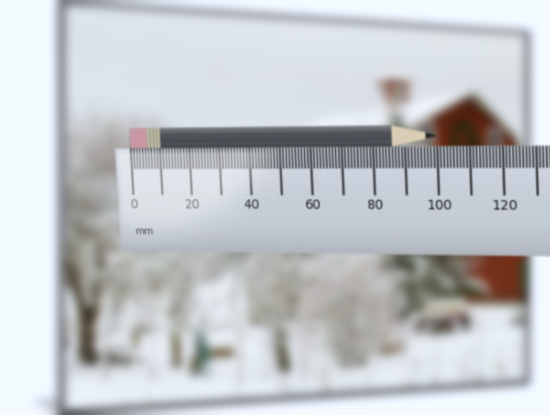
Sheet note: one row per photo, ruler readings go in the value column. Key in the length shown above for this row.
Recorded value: 100 mm
